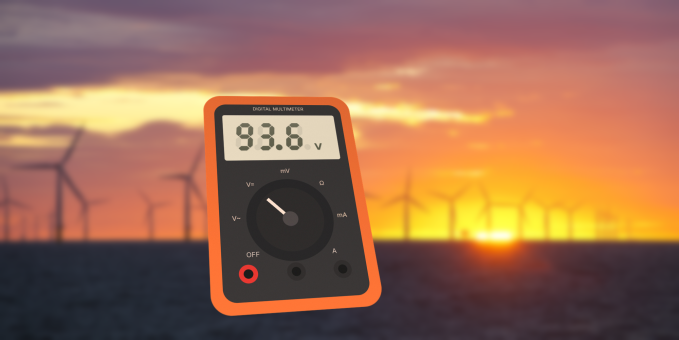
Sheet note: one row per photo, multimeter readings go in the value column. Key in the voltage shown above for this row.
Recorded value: 93.6 V
